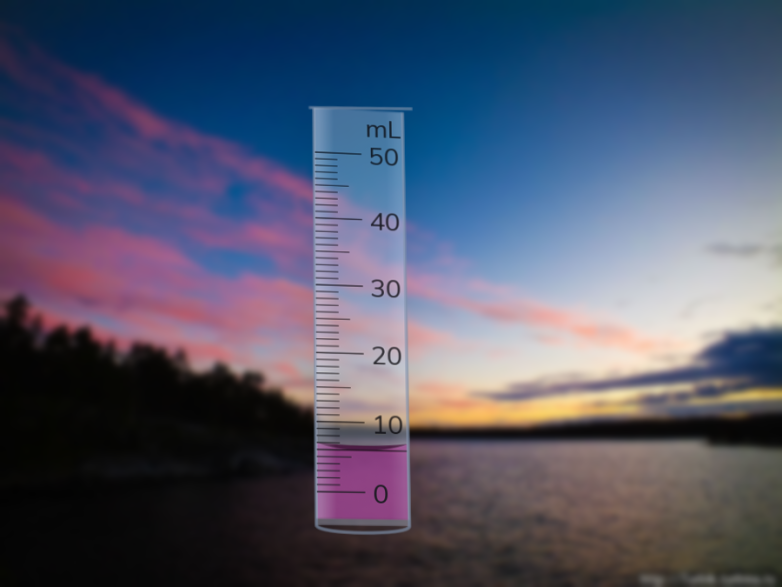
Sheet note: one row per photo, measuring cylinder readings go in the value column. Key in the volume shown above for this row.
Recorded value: 6 mL
